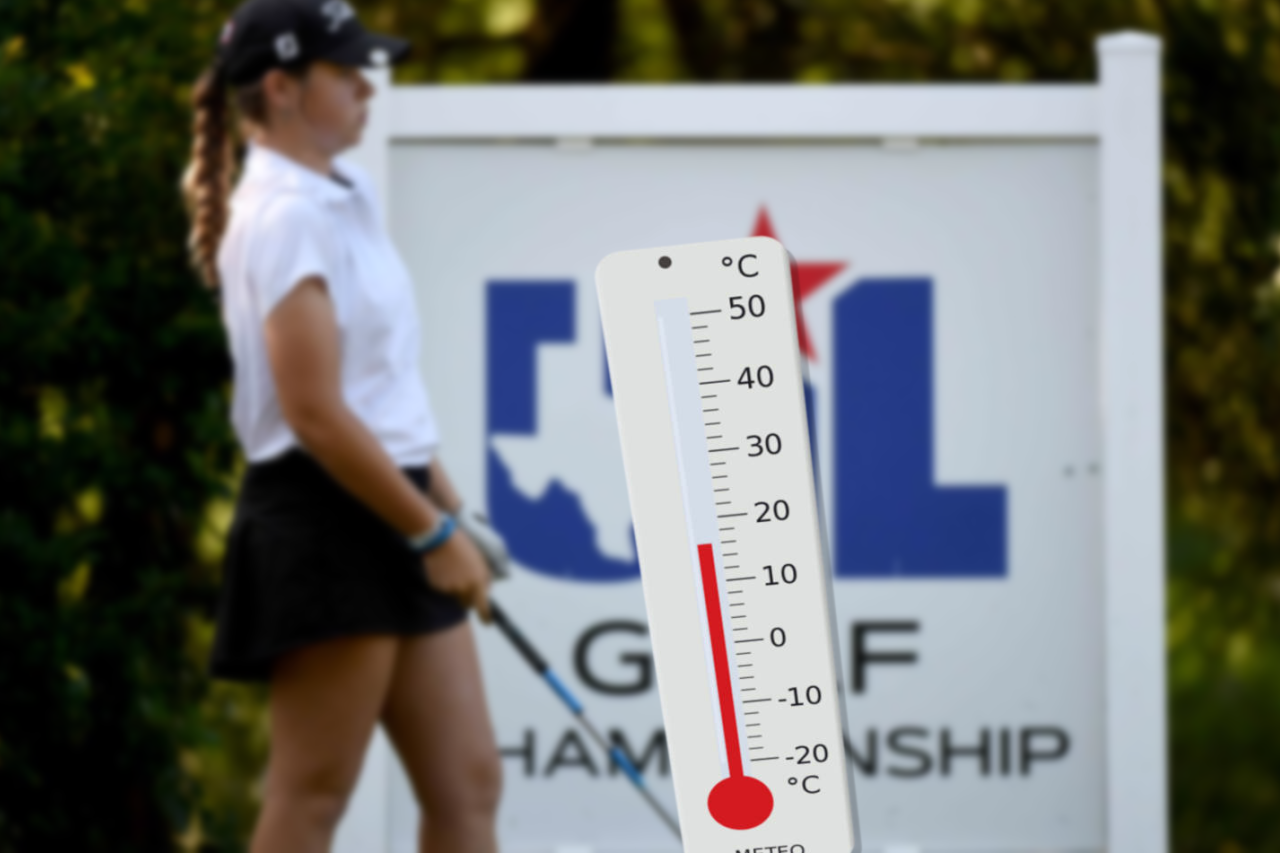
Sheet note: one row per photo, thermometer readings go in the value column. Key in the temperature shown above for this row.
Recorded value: 16 °C
